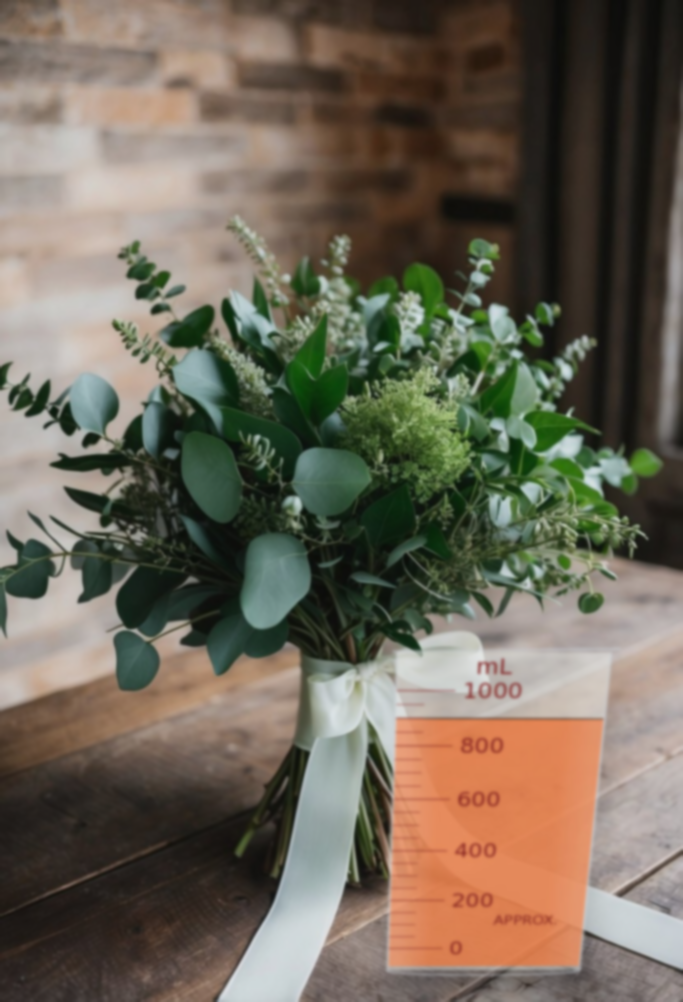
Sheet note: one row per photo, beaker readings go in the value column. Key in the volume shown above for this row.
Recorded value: 900 mL
